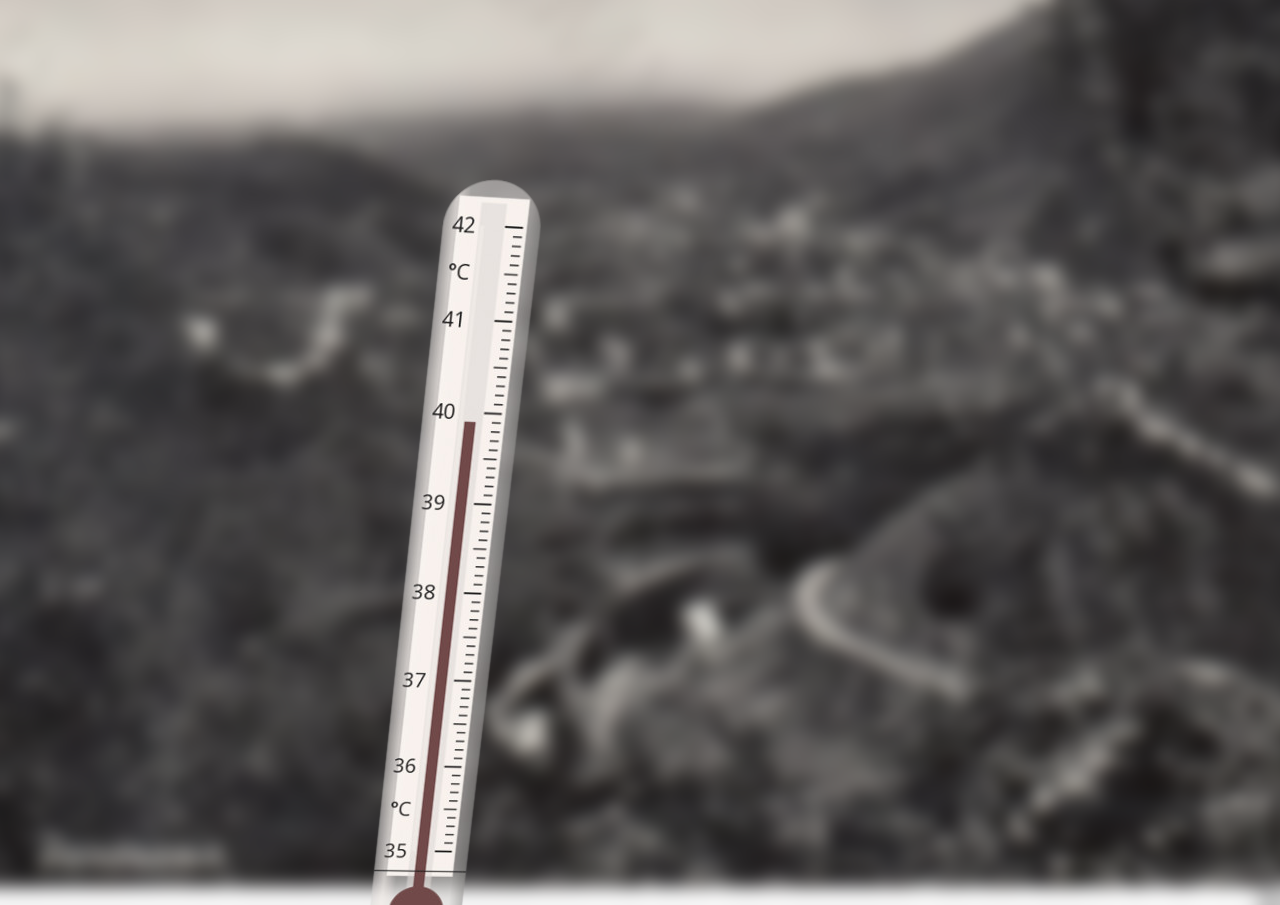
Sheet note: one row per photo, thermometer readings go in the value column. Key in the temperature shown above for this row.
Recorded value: 39.9 °C
